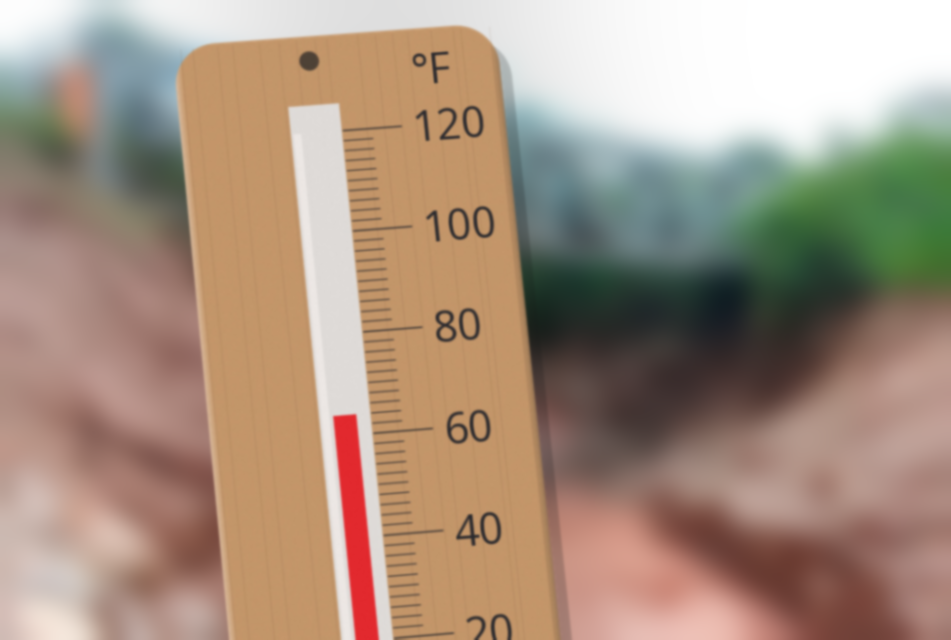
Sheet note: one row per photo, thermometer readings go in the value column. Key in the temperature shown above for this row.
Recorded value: 64 °F
